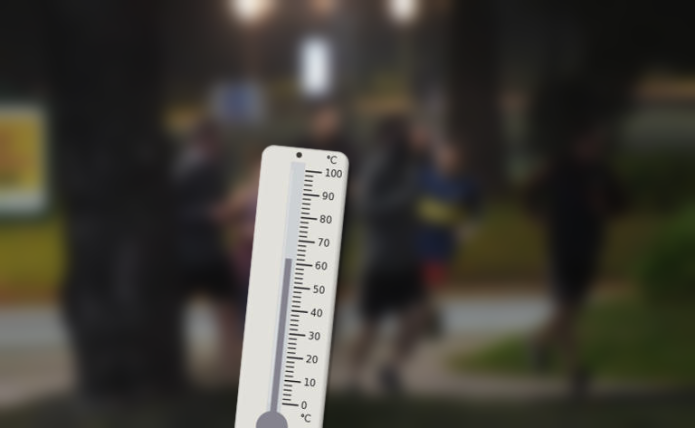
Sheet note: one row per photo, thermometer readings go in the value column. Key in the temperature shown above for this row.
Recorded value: 62 °C
